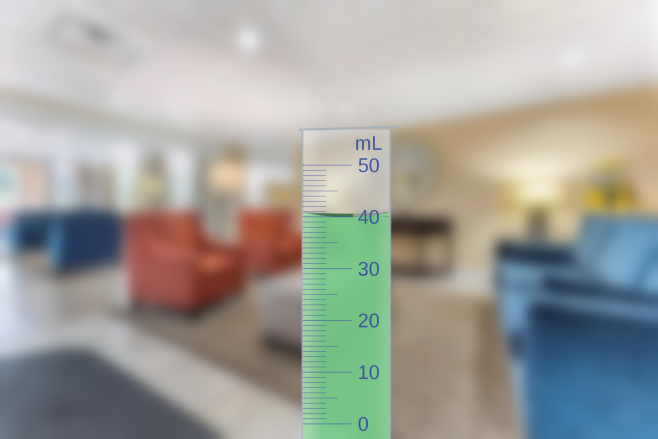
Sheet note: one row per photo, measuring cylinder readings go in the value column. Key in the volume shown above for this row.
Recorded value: 40 mL
